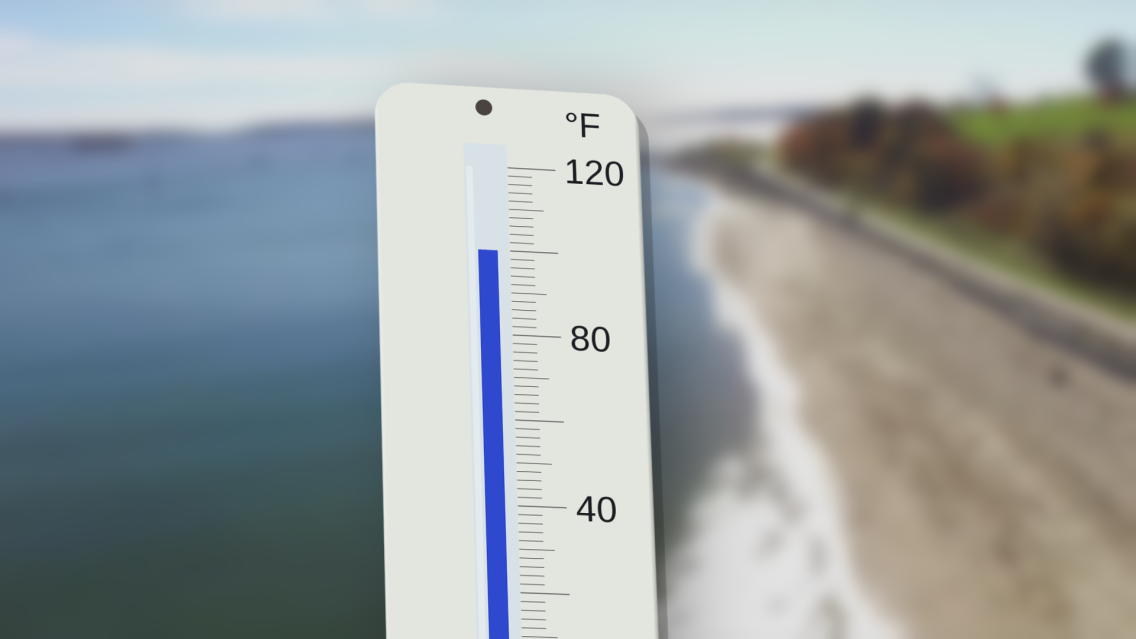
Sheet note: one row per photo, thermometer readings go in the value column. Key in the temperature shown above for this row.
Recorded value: 100 °F
